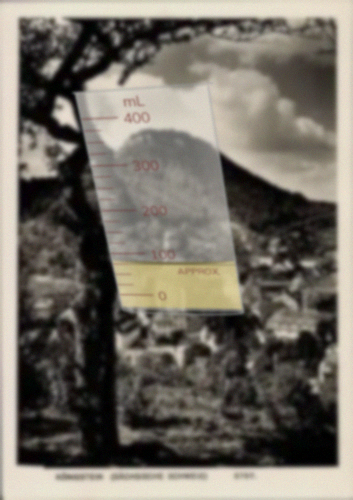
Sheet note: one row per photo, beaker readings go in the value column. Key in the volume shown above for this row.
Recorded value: 75 mL
